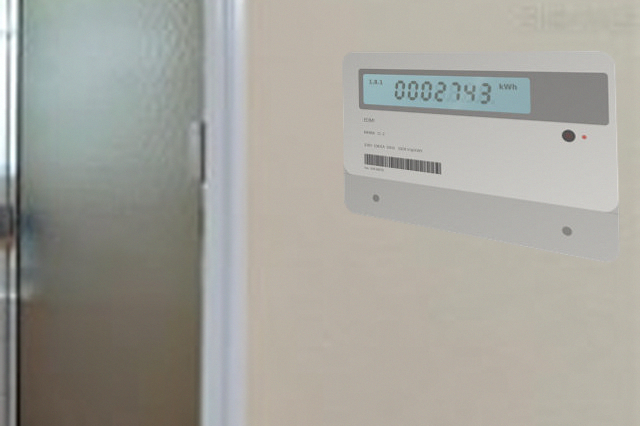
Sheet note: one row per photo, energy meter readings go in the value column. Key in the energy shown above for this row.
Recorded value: 2743 kWh
